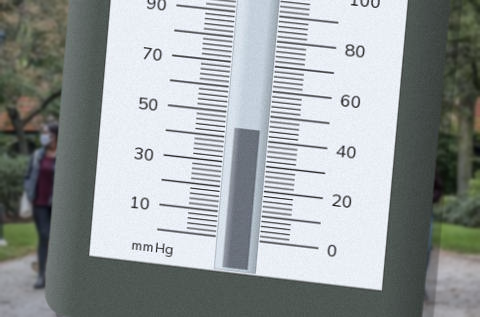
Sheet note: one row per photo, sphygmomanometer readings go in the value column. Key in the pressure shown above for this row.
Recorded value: 44 mmHg
